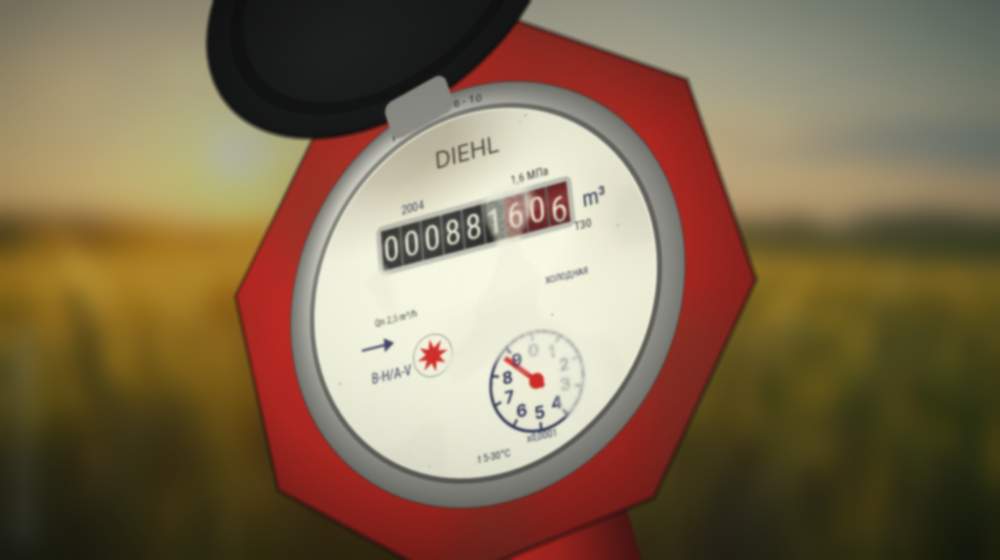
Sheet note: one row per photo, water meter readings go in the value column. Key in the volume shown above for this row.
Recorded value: 881.6058 m³
